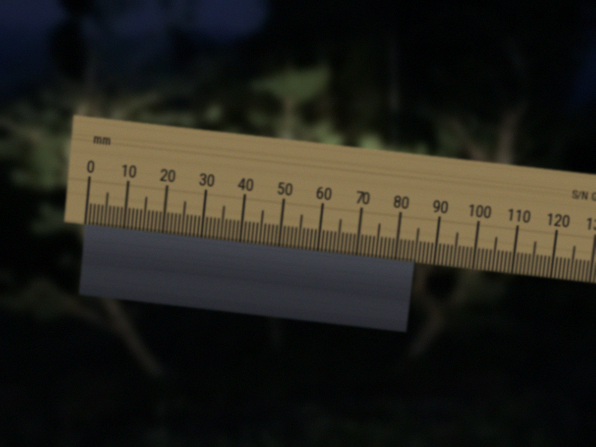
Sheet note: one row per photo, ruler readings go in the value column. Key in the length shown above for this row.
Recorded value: 85 mm
